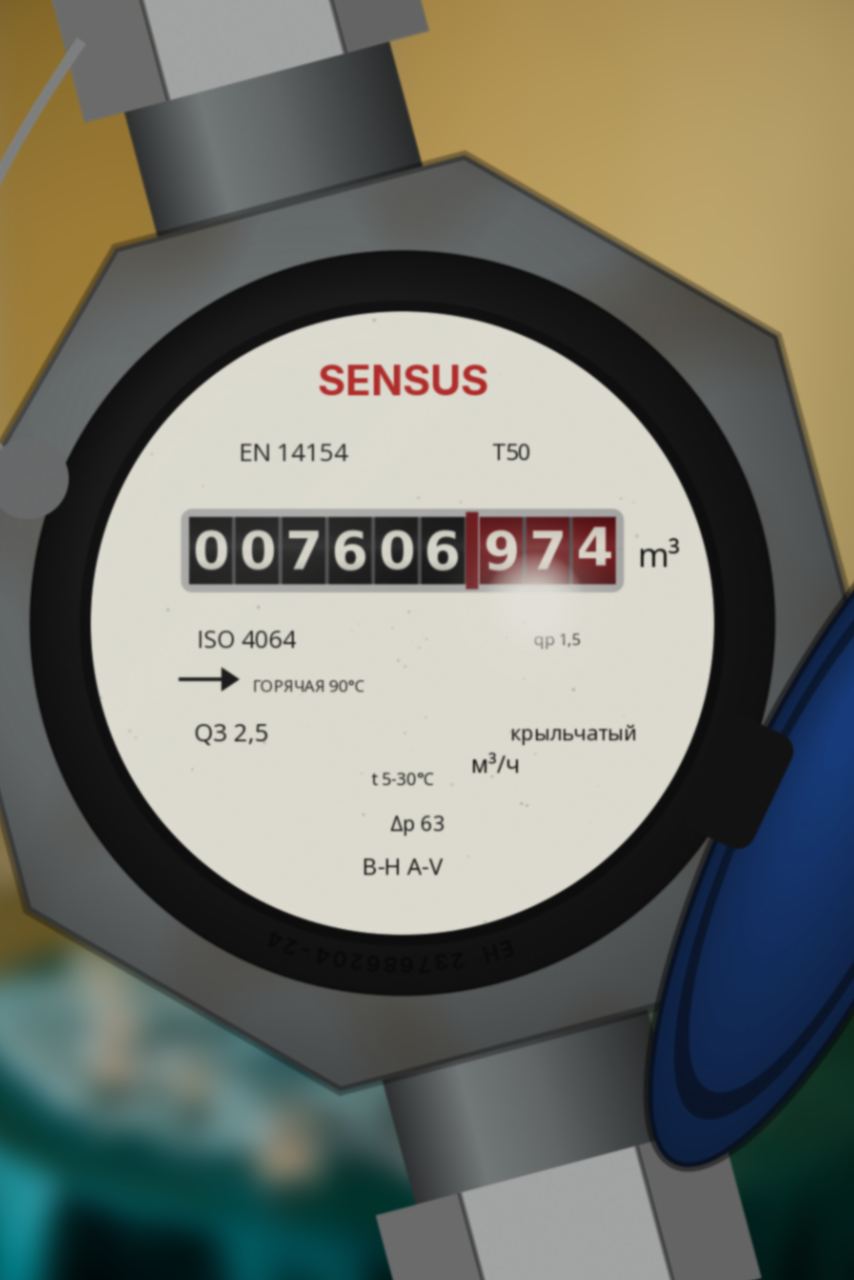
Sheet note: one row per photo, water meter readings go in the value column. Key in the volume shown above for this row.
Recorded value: 7606.974 m³
